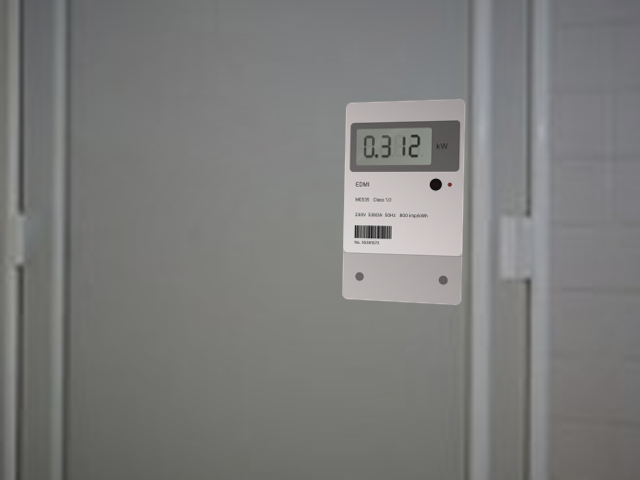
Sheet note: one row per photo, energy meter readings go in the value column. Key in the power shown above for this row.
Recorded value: 0.312 kW
